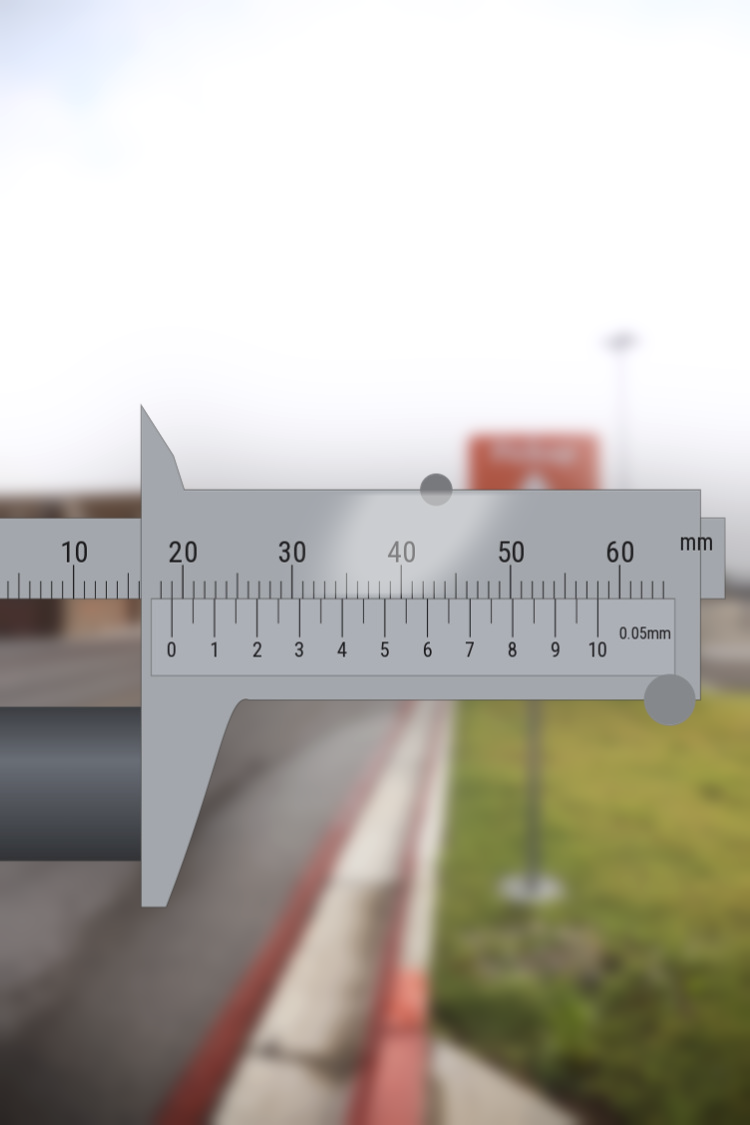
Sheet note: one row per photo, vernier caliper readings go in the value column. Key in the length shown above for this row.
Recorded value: 19.0 mm
